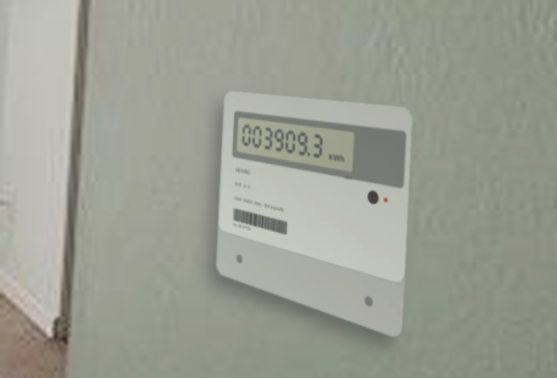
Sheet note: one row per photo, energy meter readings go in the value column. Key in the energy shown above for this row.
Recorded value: 3909.3 kWh
